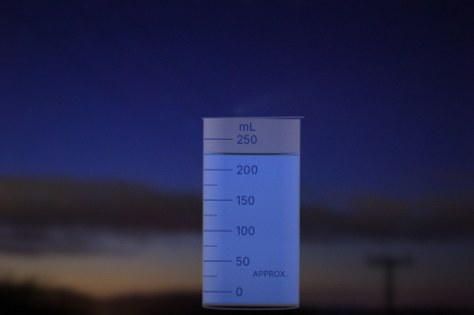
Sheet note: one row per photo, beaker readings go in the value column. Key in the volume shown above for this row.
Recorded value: 225 mL
